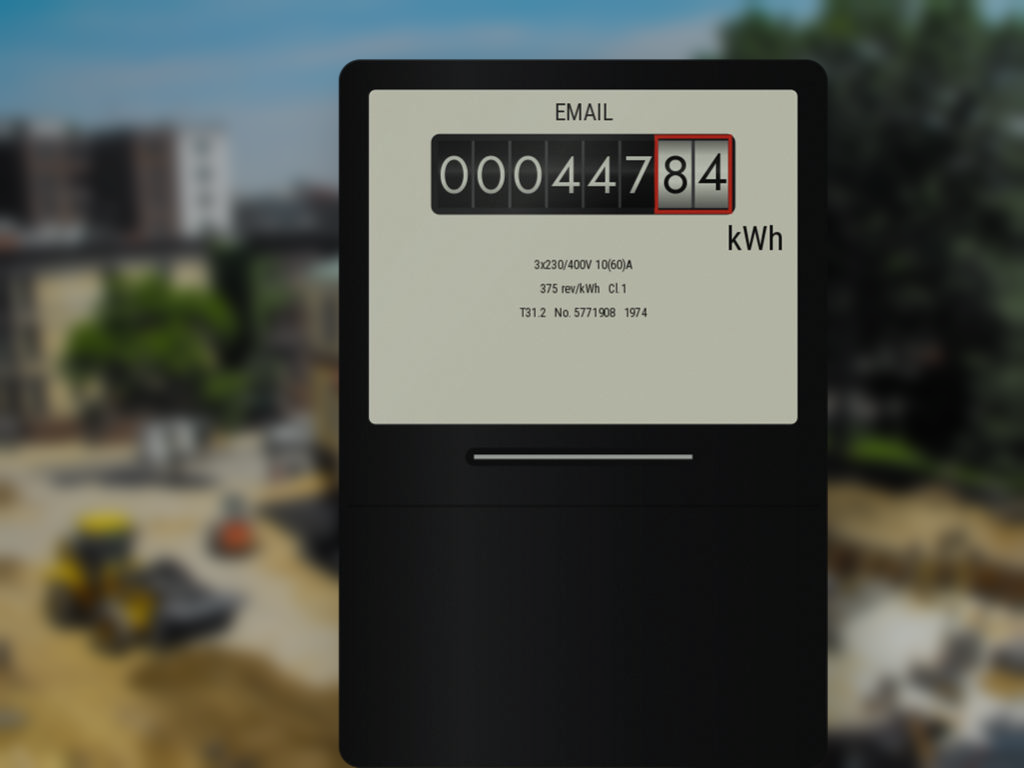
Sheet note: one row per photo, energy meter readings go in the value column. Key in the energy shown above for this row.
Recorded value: 447.84 kWh
